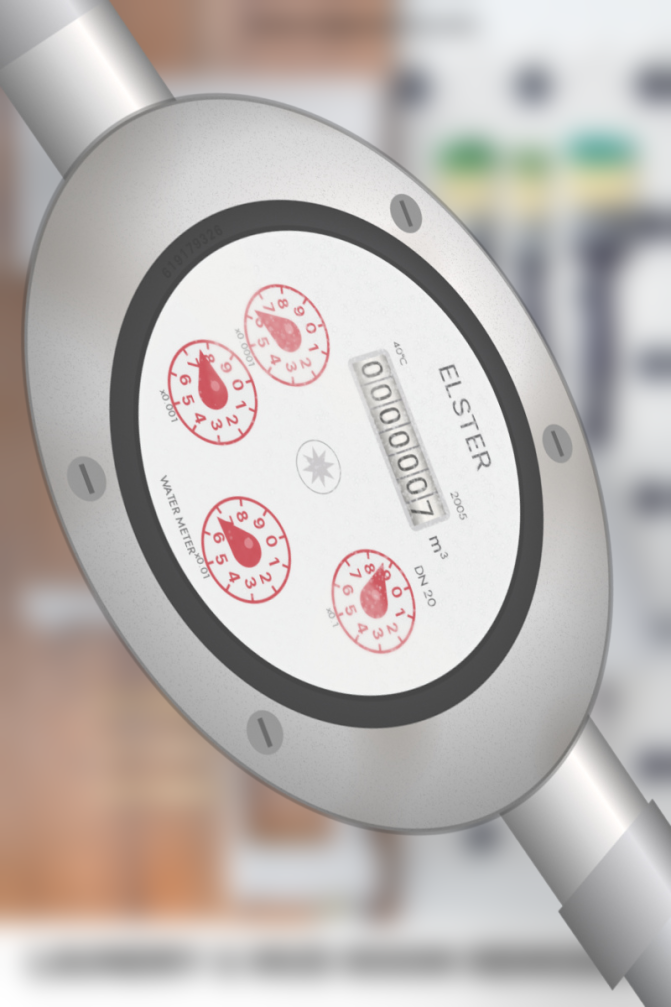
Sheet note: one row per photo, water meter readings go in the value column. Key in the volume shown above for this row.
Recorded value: 6.8676 m³
